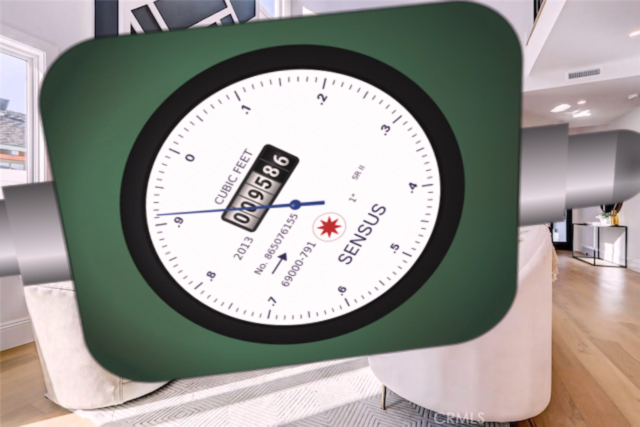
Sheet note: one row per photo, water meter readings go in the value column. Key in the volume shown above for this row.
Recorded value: 9585.91 ft³
